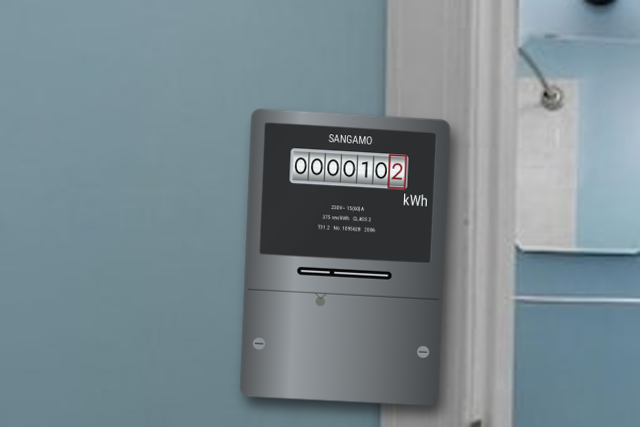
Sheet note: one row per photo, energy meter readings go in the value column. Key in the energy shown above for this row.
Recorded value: 10.2 kWh
